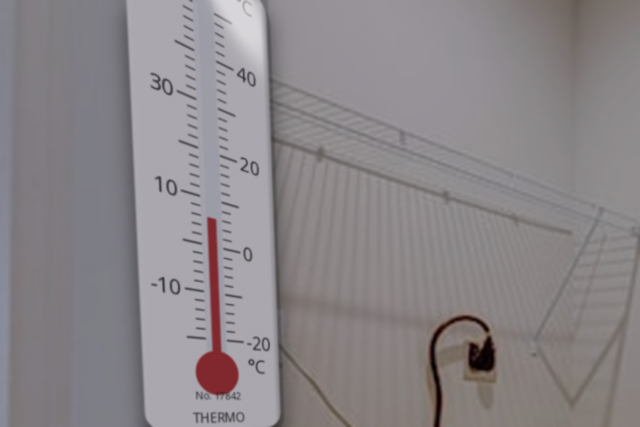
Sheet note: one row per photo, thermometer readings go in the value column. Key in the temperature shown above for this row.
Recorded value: 6 °C
